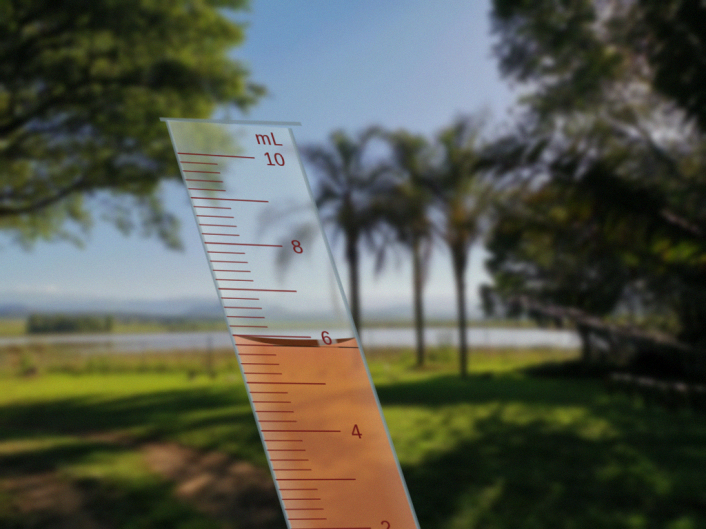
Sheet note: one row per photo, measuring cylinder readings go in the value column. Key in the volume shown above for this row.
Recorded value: 5.8 mL
